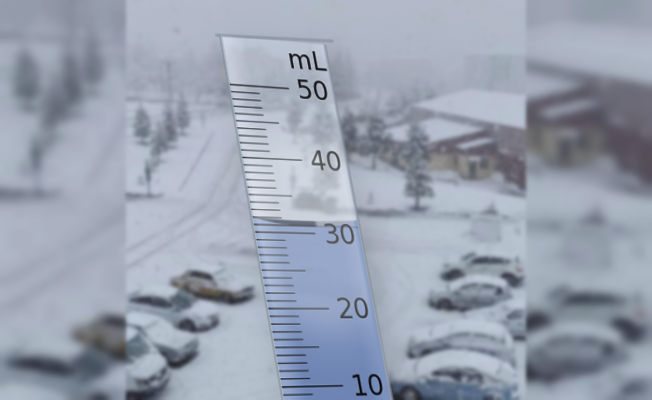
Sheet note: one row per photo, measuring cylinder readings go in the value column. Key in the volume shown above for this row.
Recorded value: 31 mL
